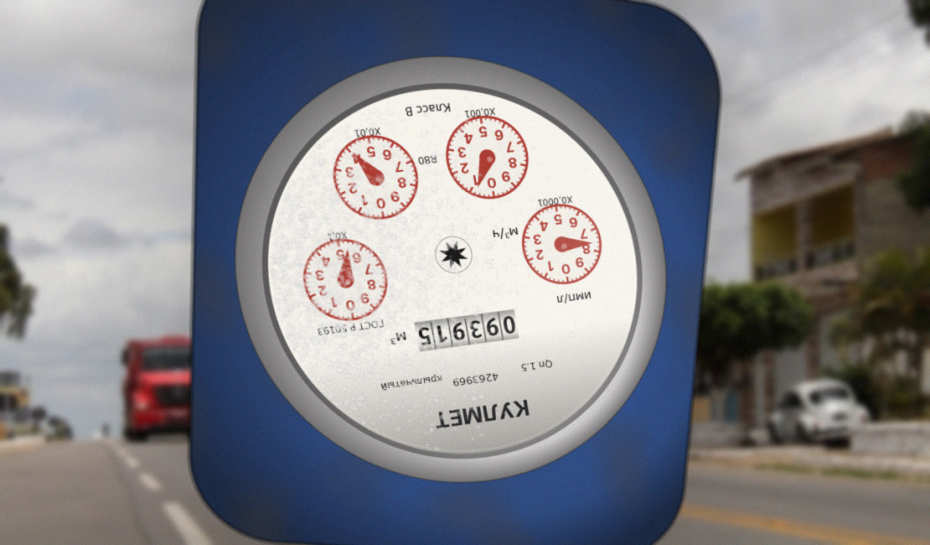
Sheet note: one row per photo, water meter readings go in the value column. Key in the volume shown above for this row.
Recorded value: 93915.5407 m³
